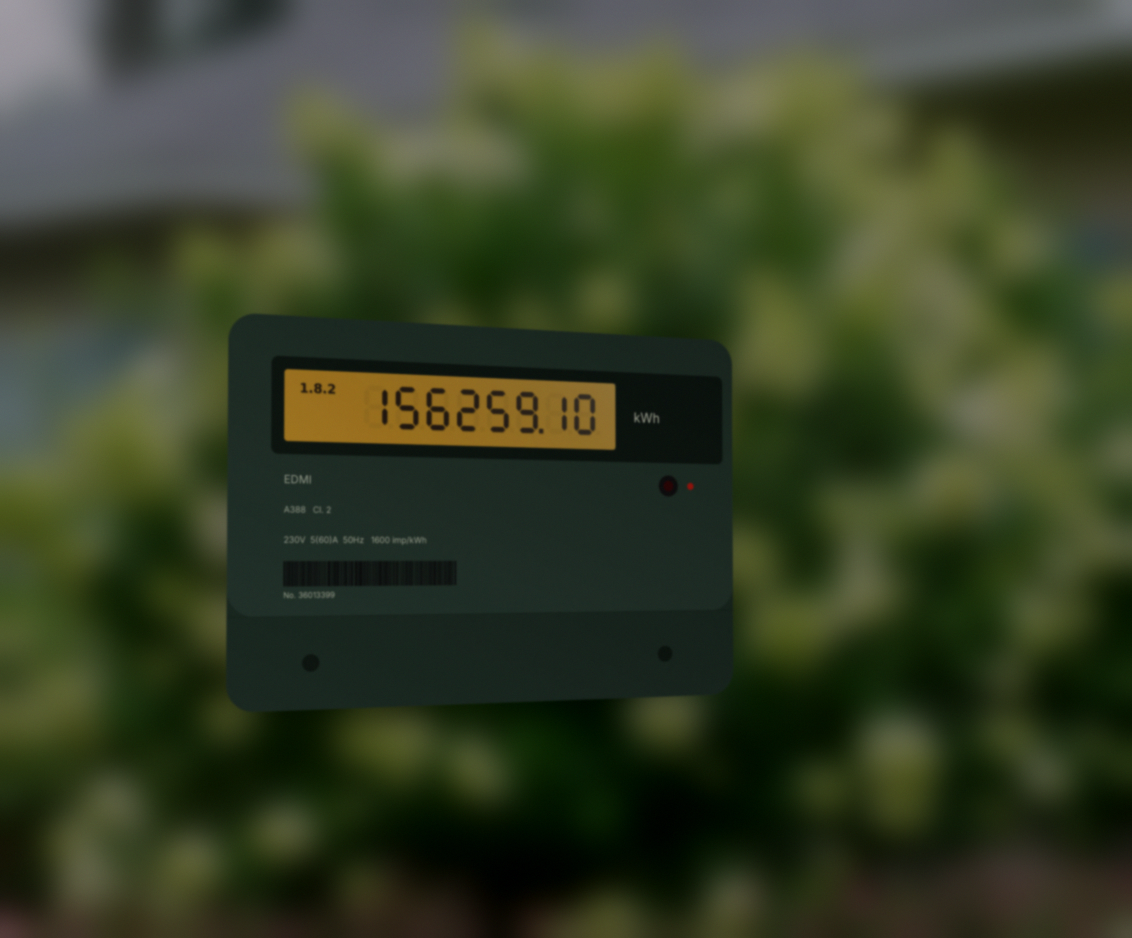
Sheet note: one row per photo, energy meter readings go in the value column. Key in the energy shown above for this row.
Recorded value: 156259.10 kWh
